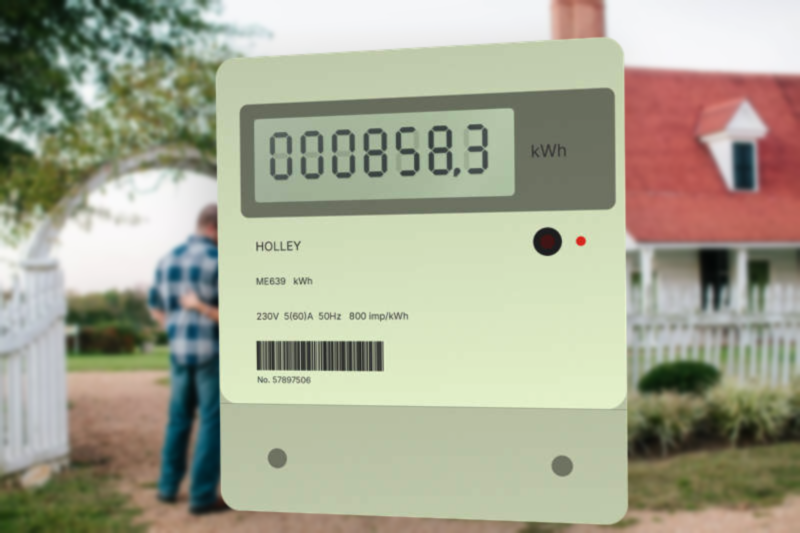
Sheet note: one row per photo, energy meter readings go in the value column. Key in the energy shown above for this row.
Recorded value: 858.3 kWh
